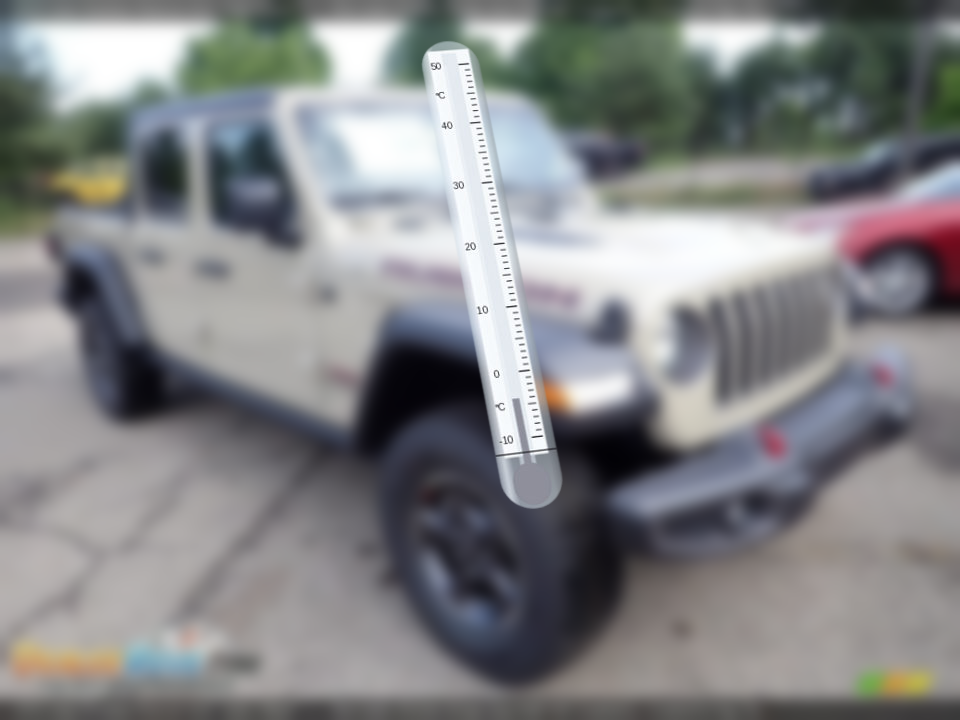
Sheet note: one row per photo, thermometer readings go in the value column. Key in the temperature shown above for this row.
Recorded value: -4 °C
